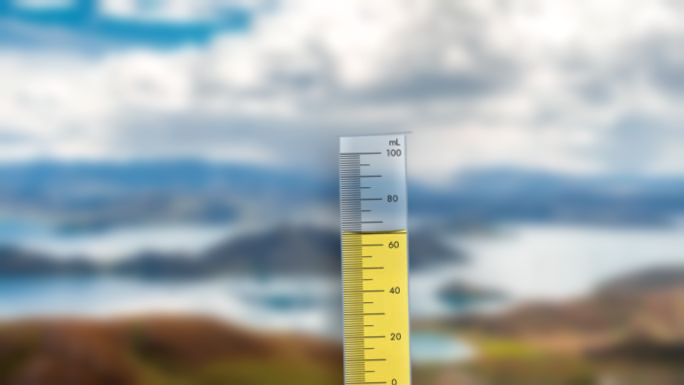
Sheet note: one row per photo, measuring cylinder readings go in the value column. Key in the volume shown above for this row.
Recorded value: 65 mL
